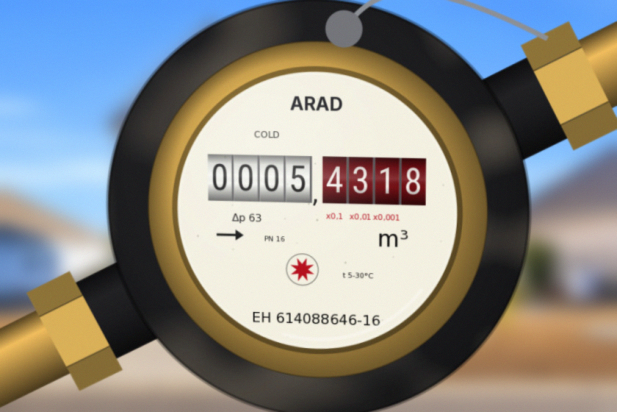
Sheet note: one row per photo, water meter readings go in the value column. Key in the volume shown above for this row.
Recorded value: 5.4318 m³
